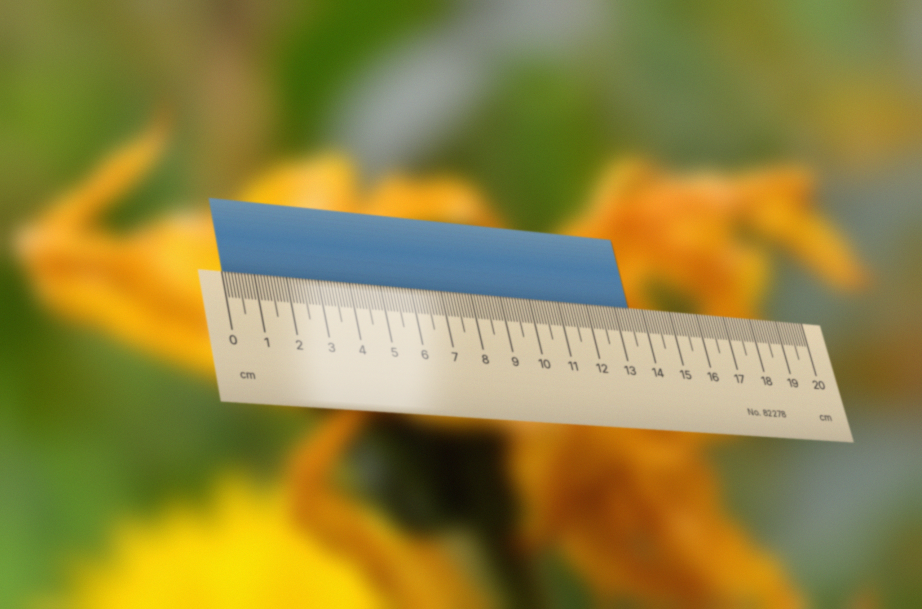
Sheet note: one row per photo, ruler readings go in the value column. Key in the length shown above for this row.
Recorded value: 13.5 cm
